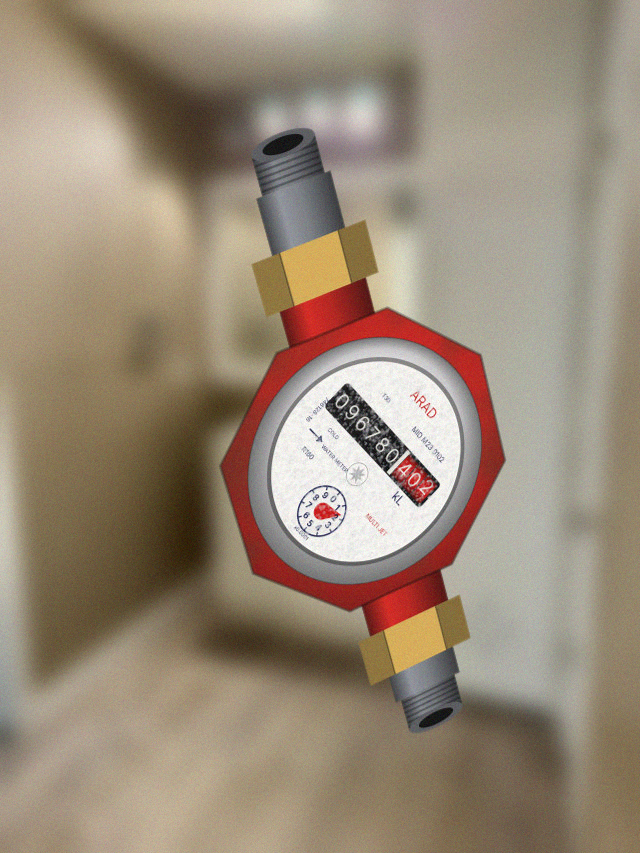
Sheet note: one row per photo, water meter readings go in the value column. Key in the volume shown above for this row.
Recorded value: 96780.4021 kL
